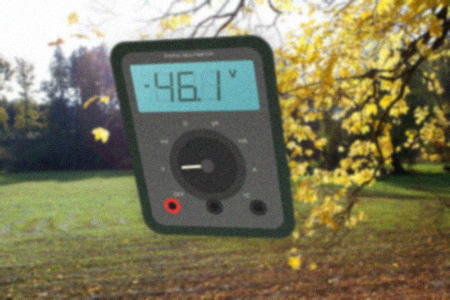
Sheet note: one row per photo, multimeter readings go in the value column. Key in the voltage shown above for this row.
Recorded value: -46.1 V
